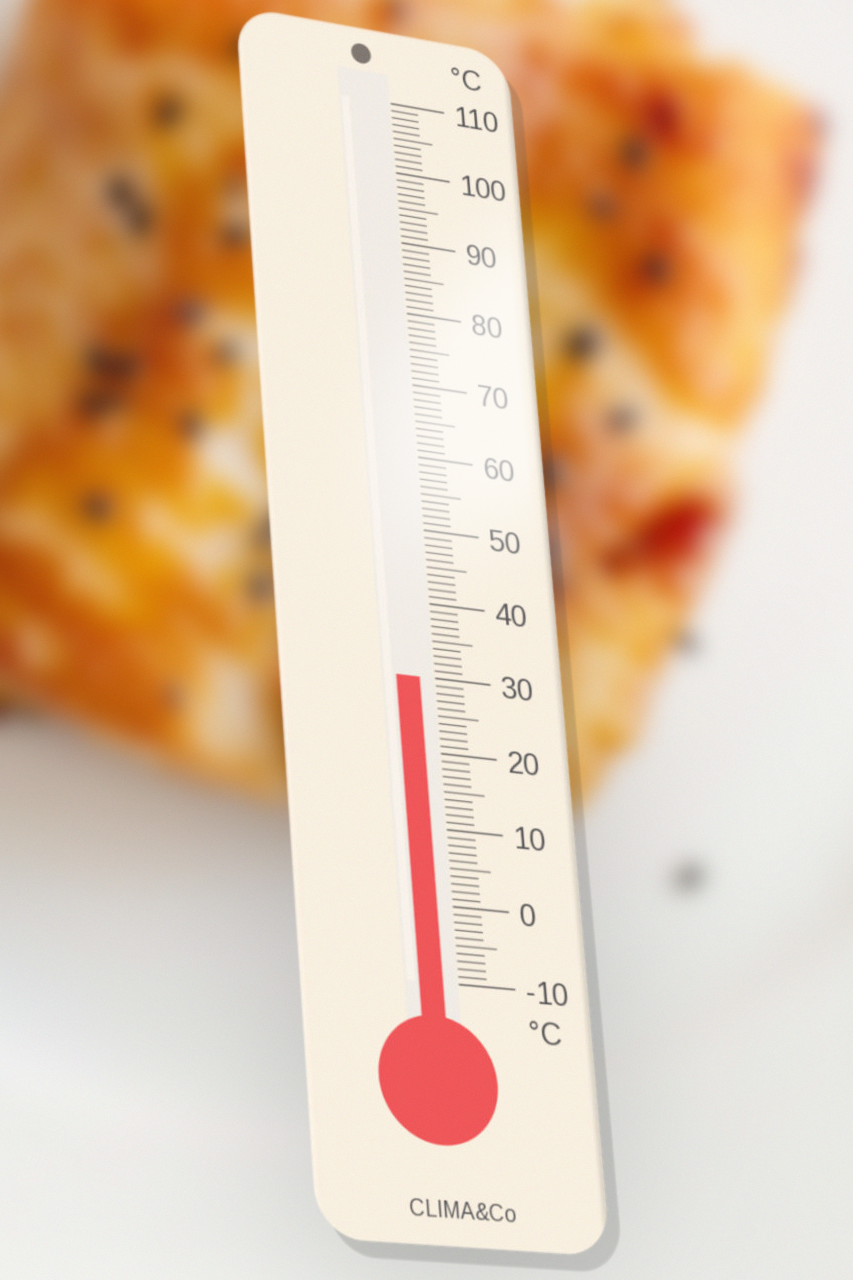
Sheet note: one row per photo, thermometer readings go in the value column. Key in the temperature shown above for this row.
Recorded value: 30 °C
